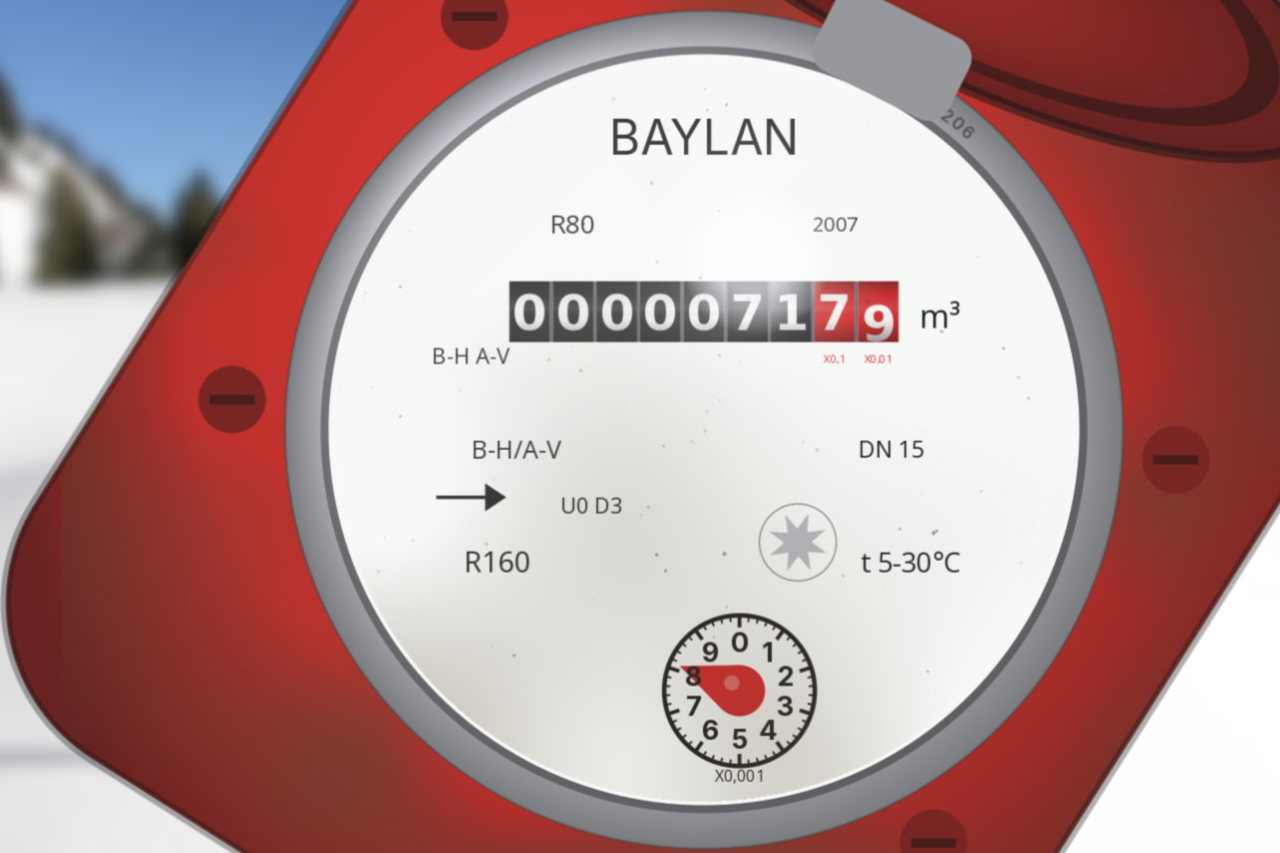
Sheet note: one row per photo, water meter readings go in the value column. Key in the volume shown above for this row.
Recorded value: 71.788 m³
